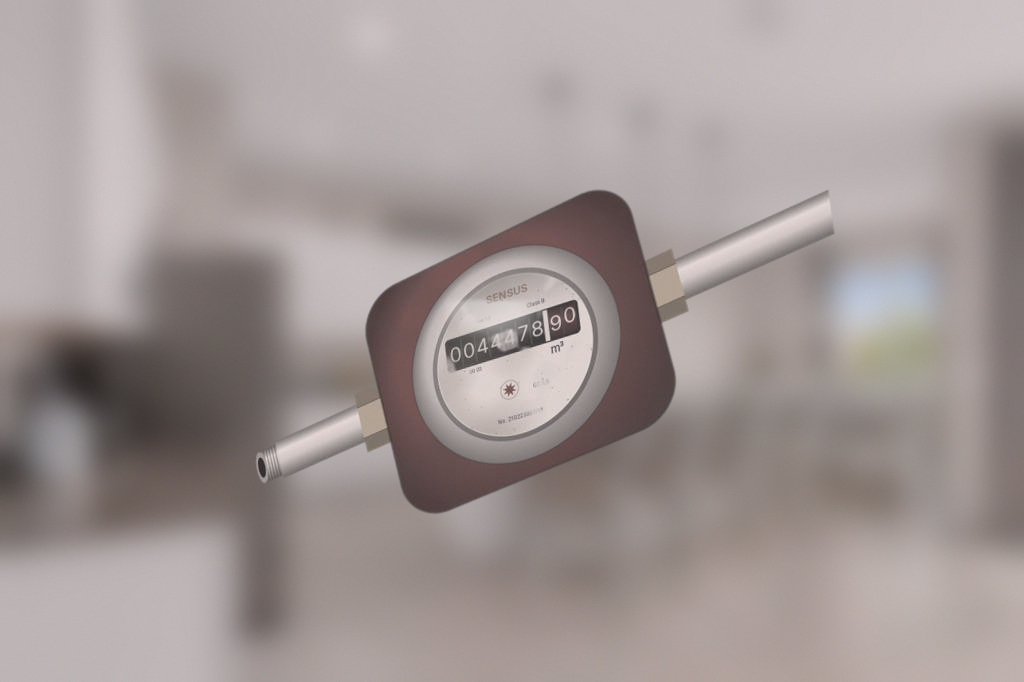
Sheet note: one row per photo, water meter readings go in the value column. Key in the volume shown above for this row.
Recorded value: 44478.90 m³
